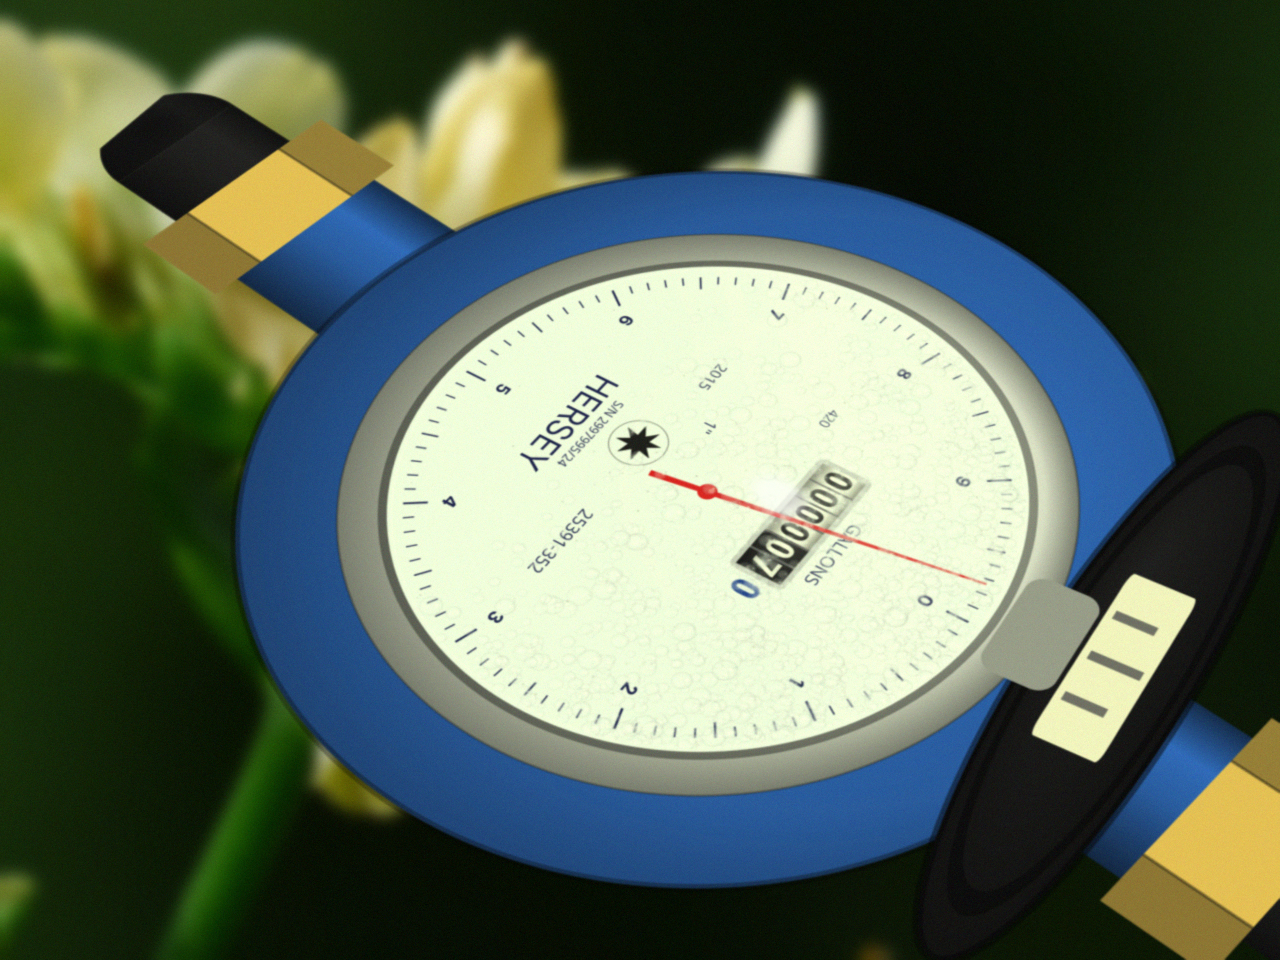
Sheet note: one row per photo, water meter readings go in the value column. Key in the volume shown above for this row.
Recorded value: 69.7 gal
